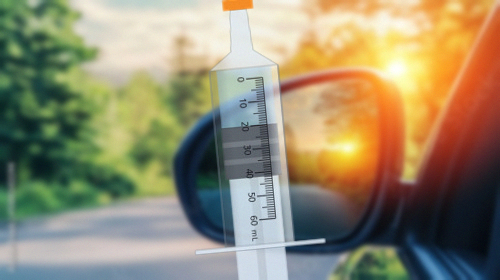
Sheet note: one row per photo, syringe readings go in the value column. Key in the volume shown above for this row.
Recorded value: 20 mL
